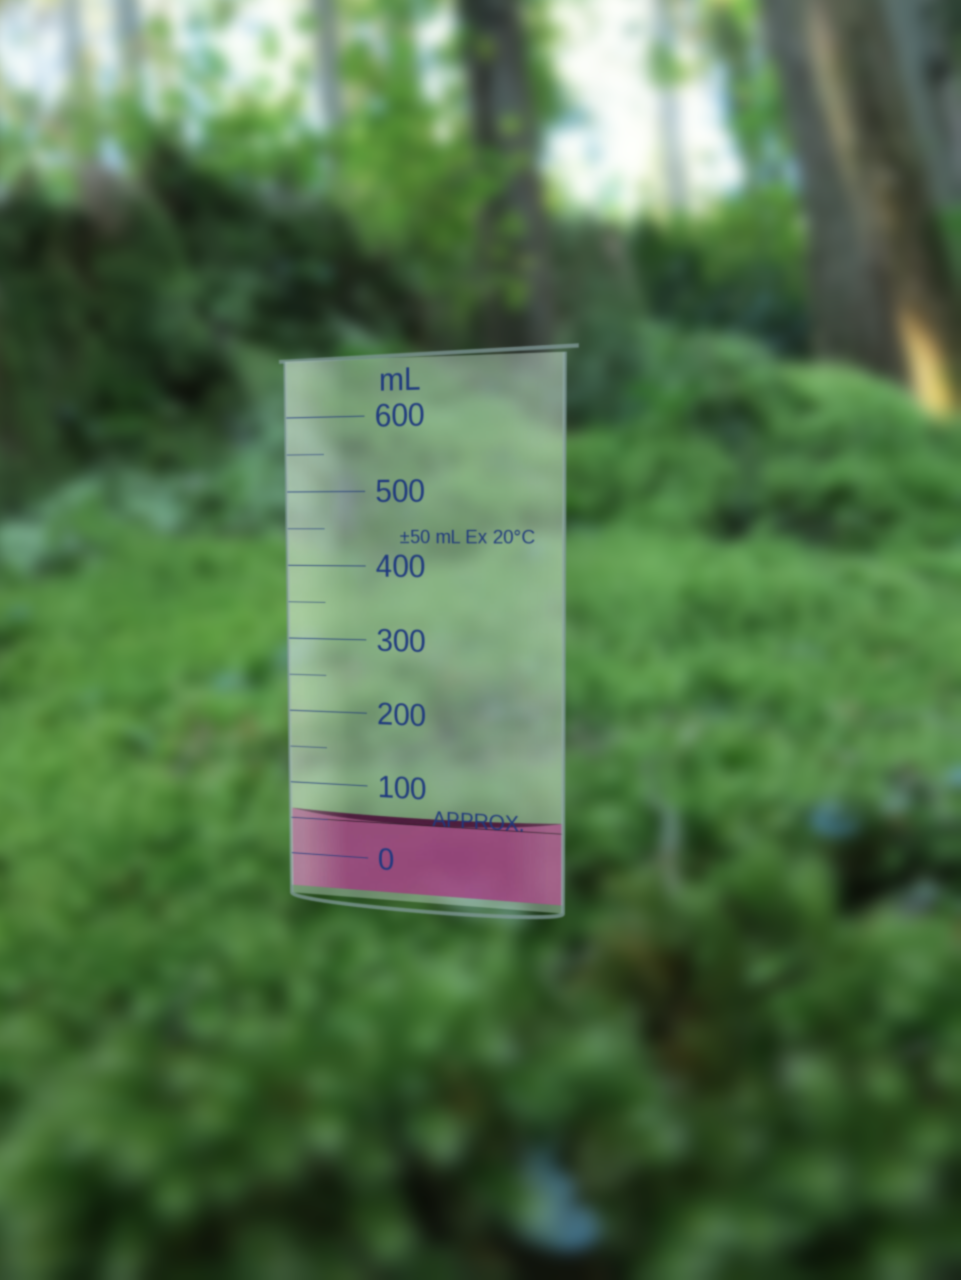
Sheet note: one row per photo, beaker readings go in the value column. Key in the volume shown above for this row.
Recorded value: 50 mL
